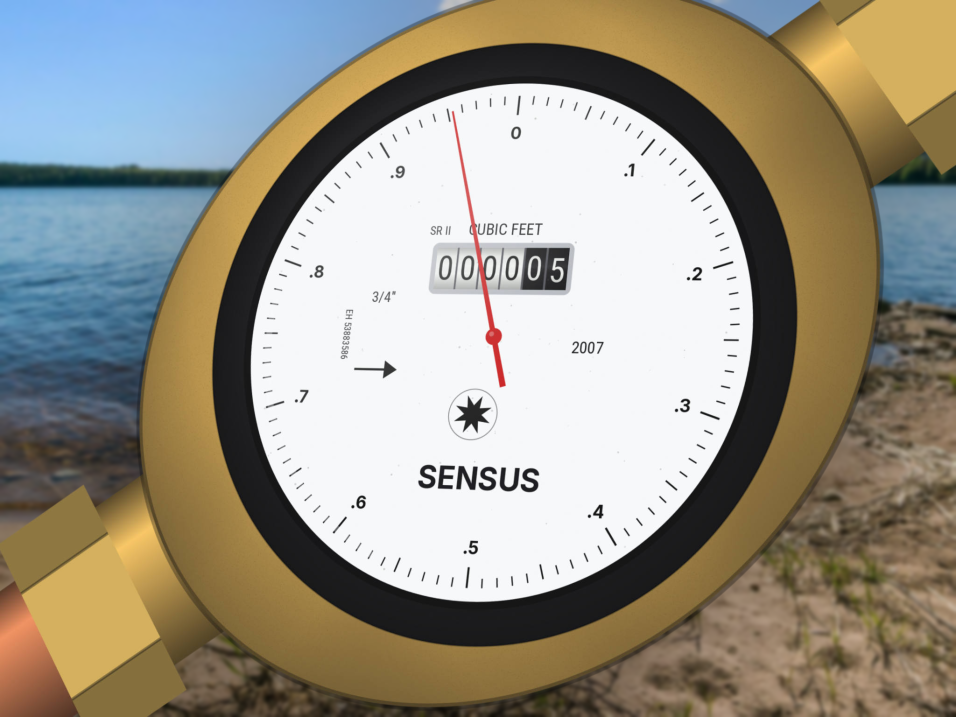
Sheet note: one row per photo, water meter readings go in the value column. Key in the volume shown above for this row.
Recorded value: 4.95 ft³
